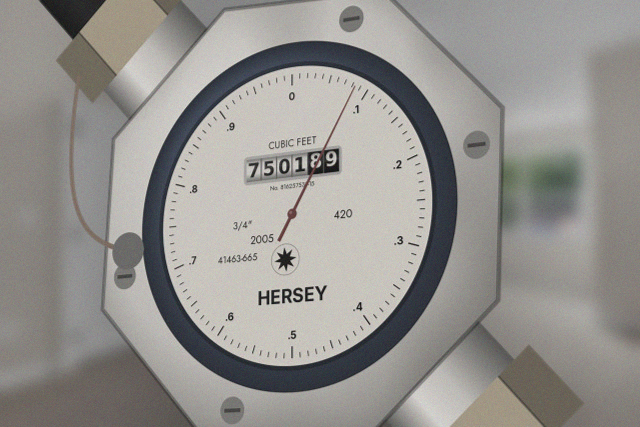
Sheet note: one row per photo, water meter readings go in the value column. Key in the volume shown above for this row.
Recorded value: 750189.08 ft³
